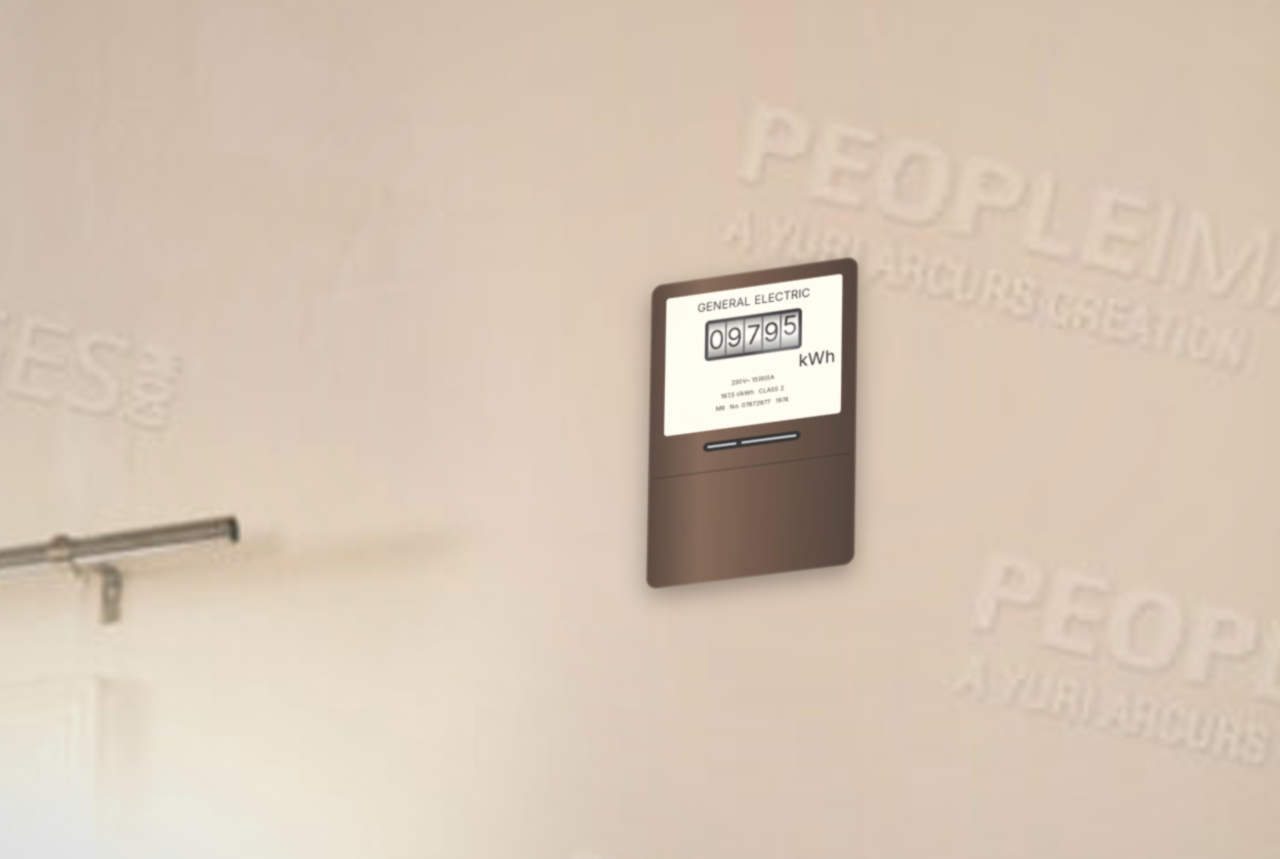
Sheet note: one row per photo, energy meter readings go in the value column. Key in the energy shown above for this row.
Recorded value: 9795 kWh
